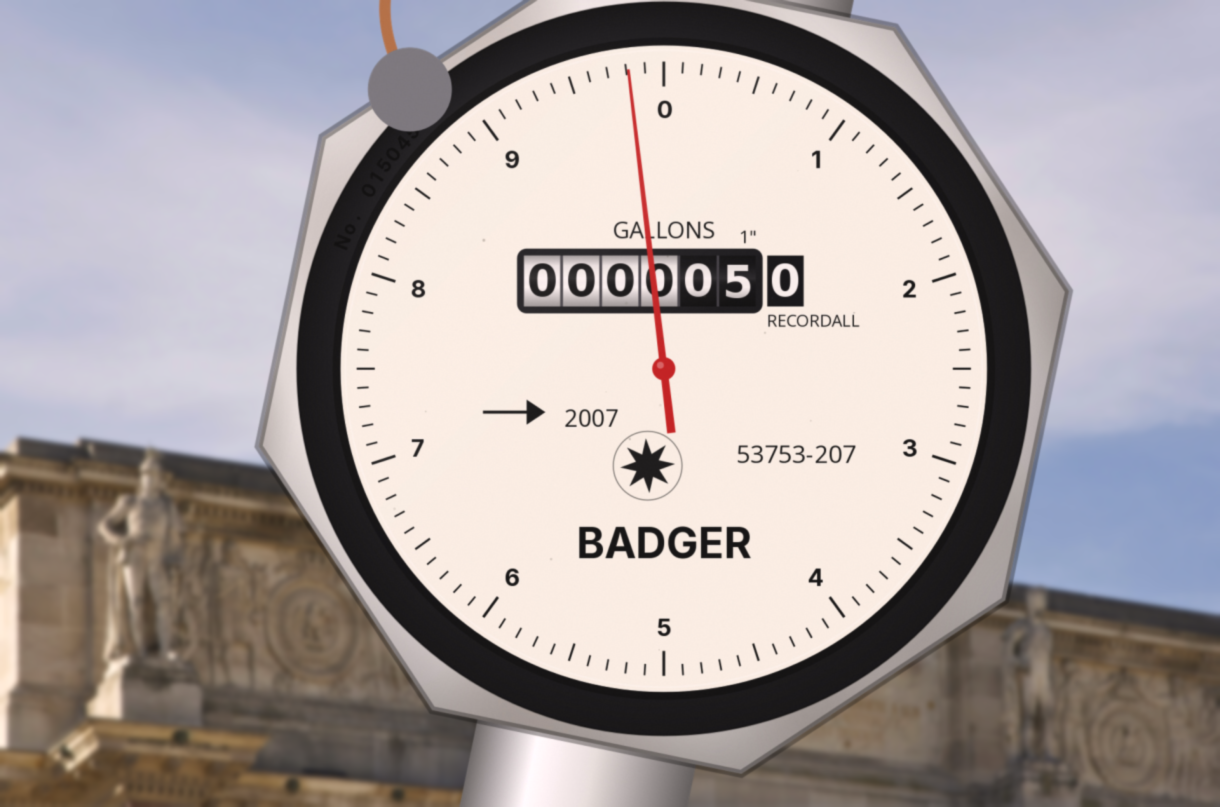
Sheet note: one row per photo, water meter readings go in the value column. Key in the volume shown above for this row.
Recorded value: 49.8 gal
